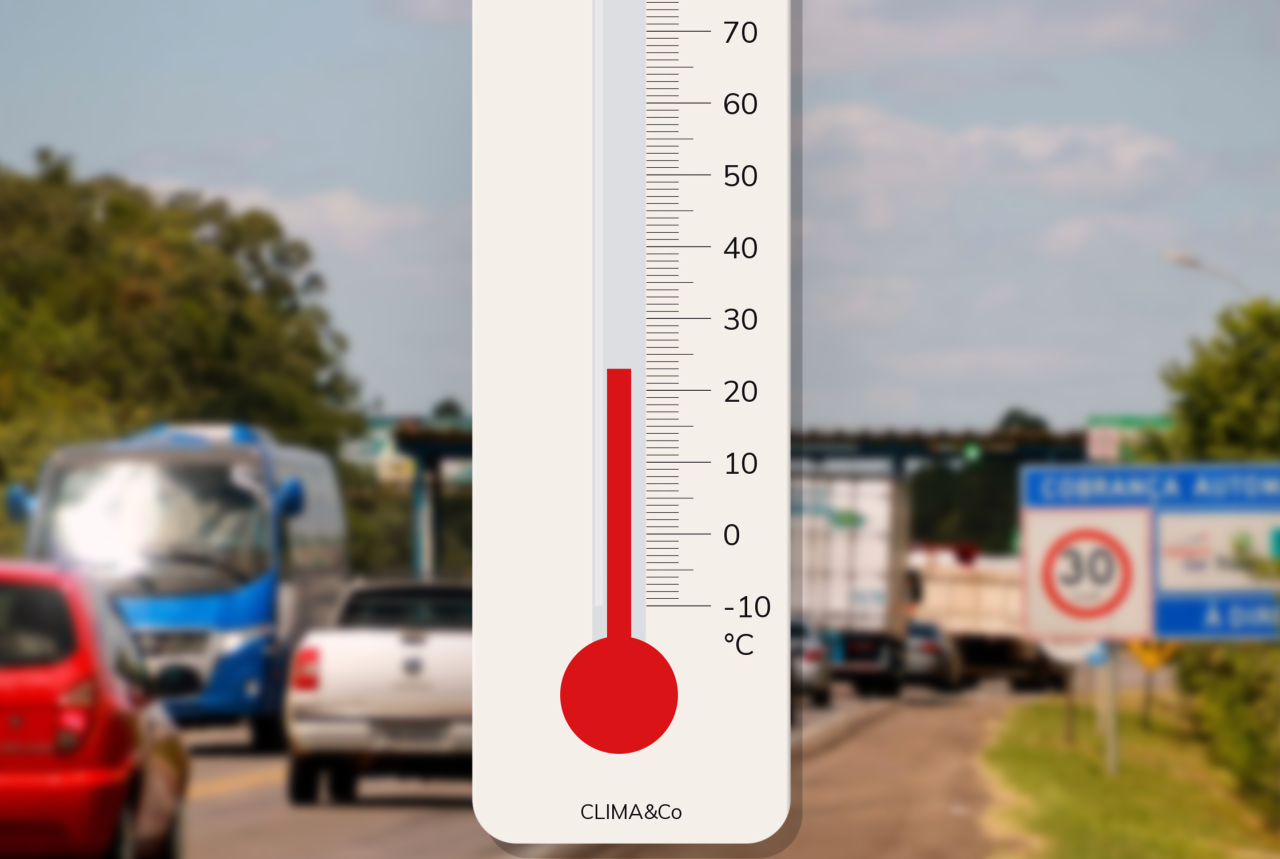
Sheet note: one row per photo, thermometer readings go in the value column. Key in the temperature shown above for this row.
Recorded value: 23 °C
